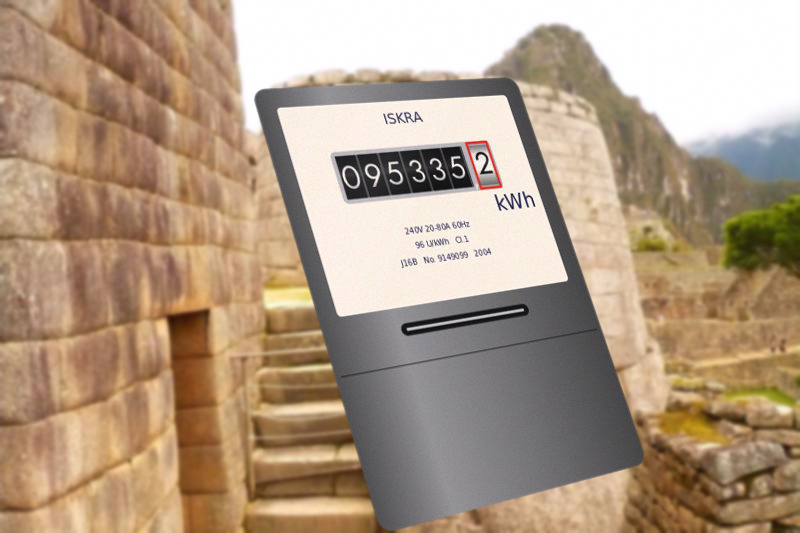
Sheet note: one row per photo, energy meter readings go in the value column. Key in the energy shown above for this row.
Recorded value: 95335.2 kWh
